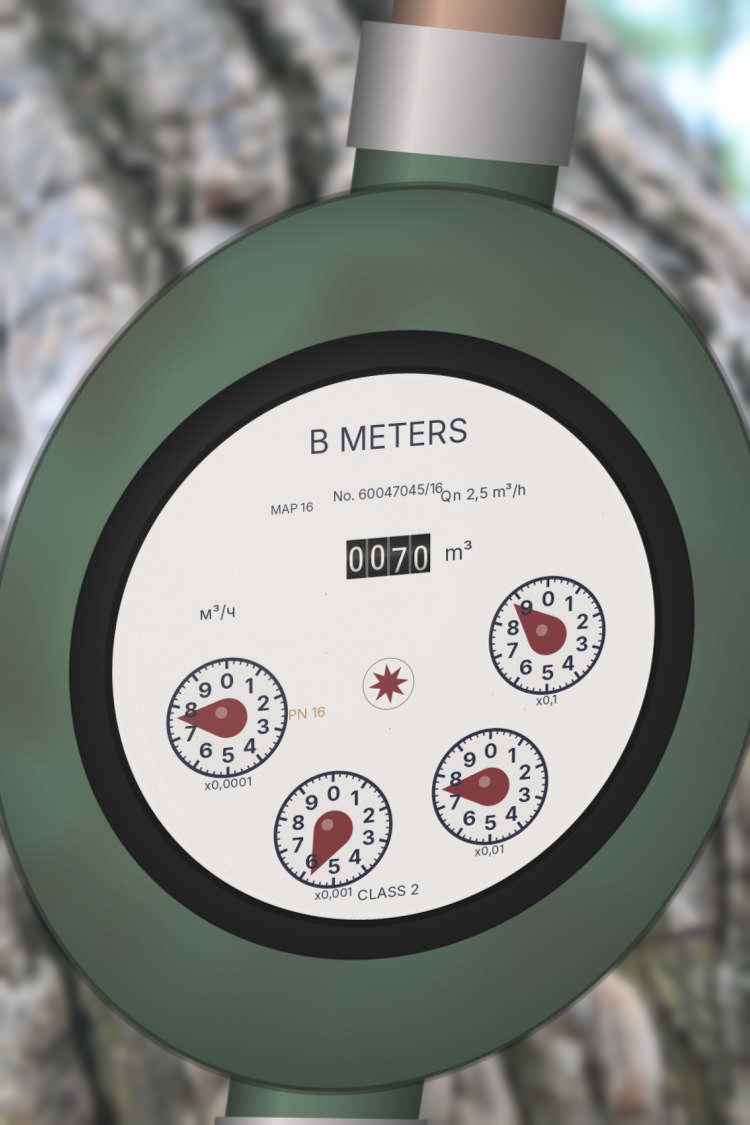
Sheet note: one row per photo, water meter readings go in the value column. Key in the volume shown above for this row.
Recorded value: 69.8757 m³
